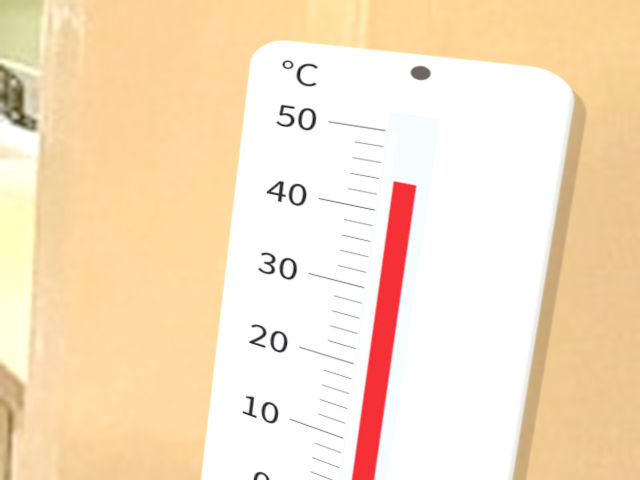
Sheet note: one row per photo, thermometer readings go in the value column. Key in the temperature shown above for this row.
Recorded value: 44 °C
